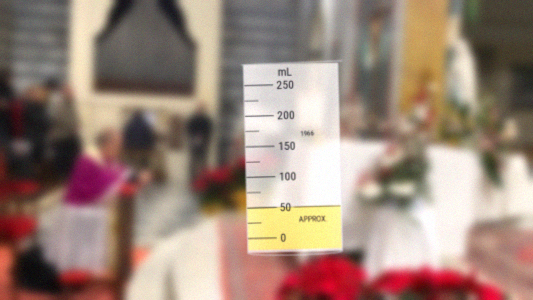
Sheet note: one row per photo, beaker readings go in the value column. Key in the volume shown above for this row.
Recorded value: 50 mL
